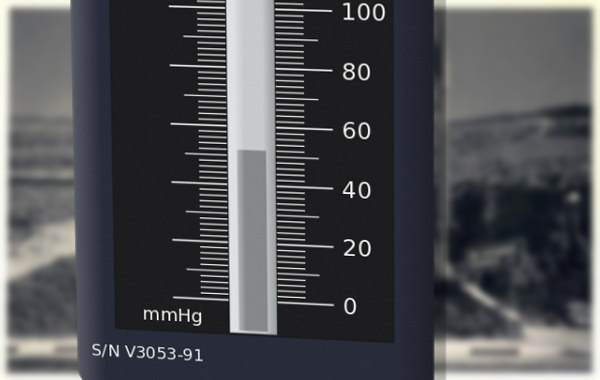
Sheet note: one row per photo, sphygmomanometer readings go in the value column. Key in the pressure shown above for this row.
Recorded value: 52 mmHg
